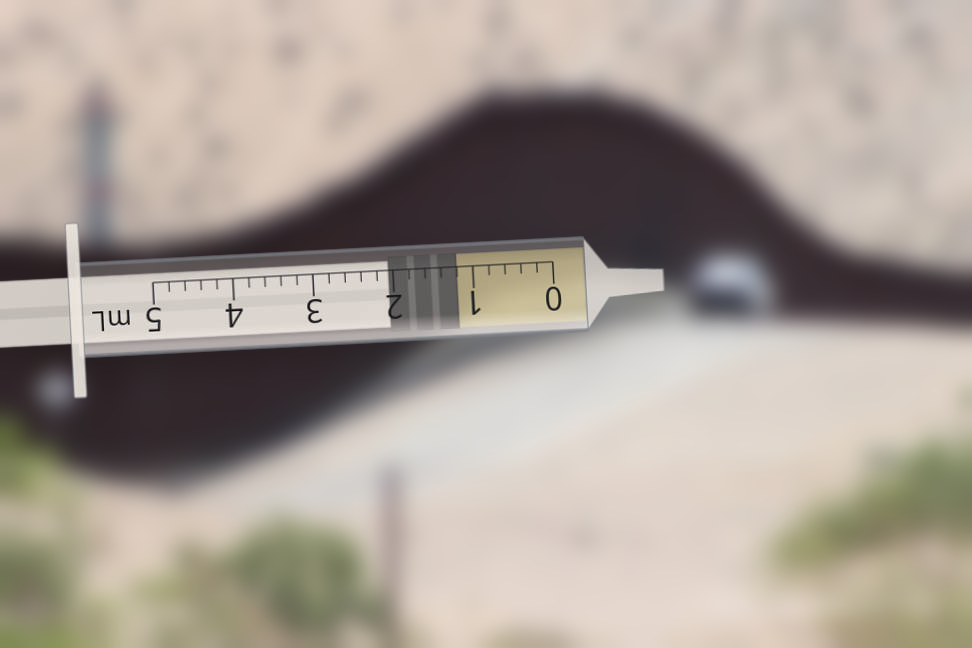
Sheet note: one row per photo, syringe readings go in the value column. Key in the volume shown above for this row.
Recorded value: 1.2 mL
